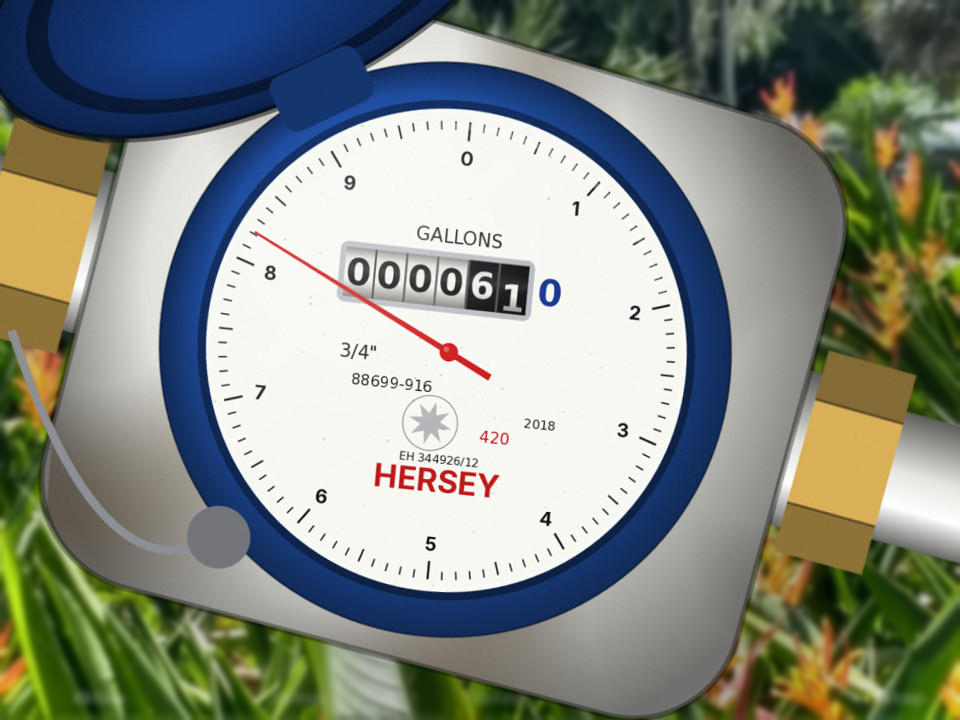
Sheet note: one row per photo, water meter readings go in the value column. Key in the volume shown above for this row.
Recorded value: 608.2 gal
